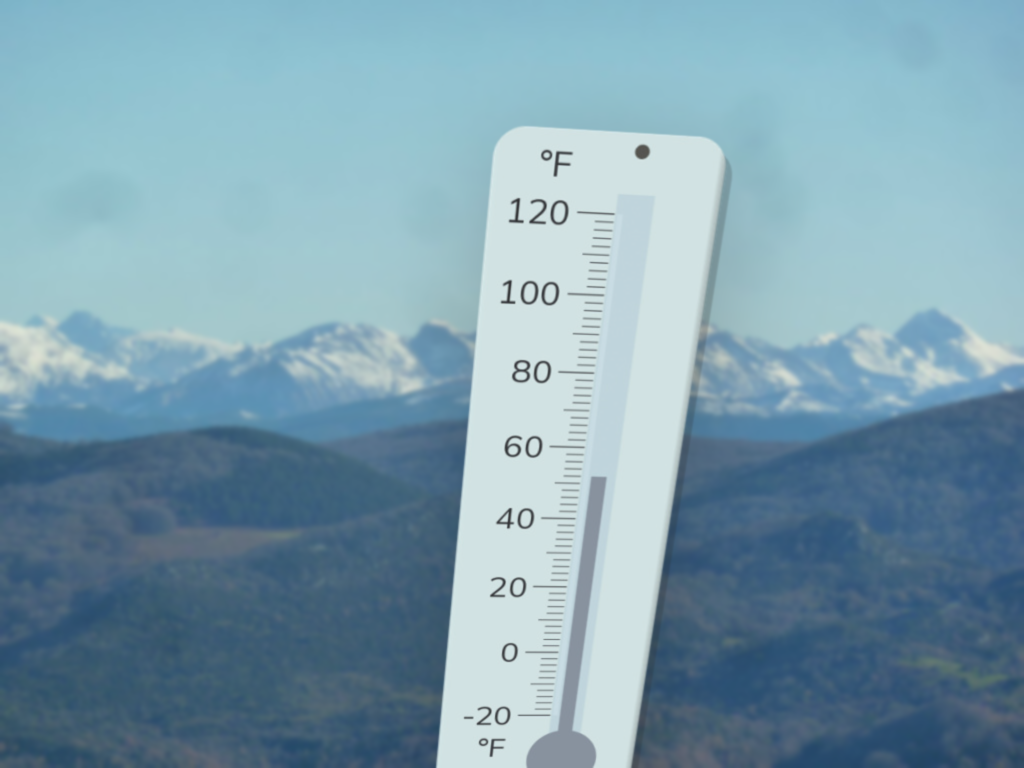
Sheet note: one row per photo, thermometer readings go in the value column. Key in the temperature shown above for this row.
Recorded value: 52 °F
